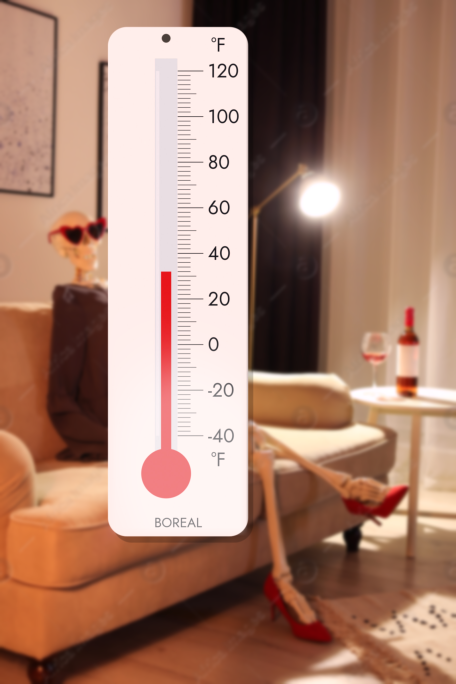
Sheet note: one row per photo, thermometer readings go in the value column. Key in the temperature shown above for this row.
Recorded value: 32 °F
